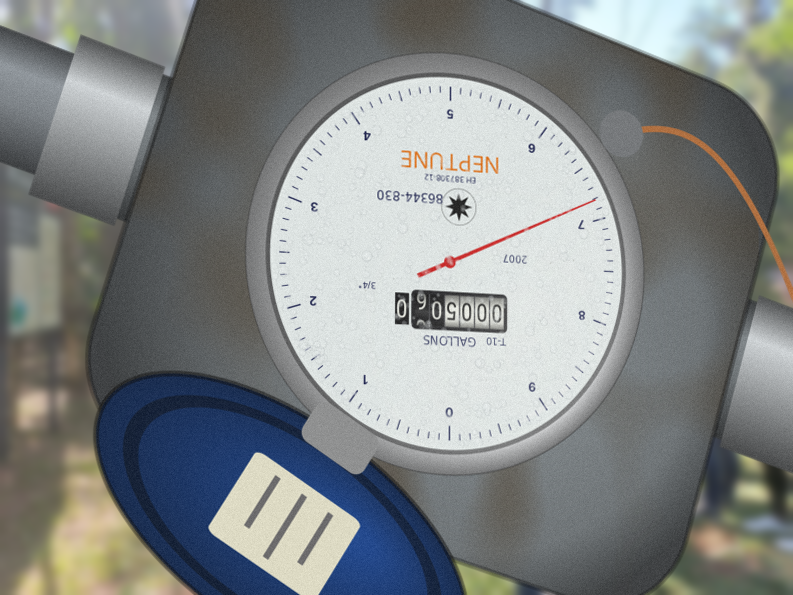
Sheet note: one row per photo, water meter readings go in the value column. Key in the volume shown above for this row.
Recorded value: 5056.8 gal
